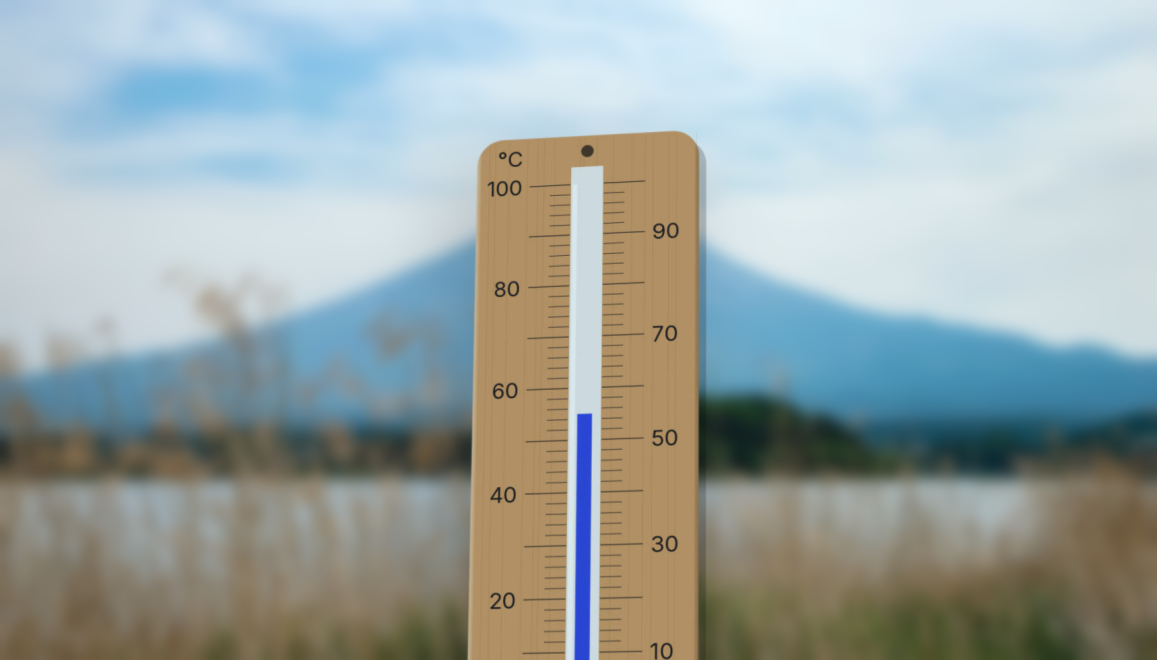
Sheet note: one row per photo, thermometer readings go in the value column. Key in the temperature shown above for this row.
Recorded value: 55 °C
